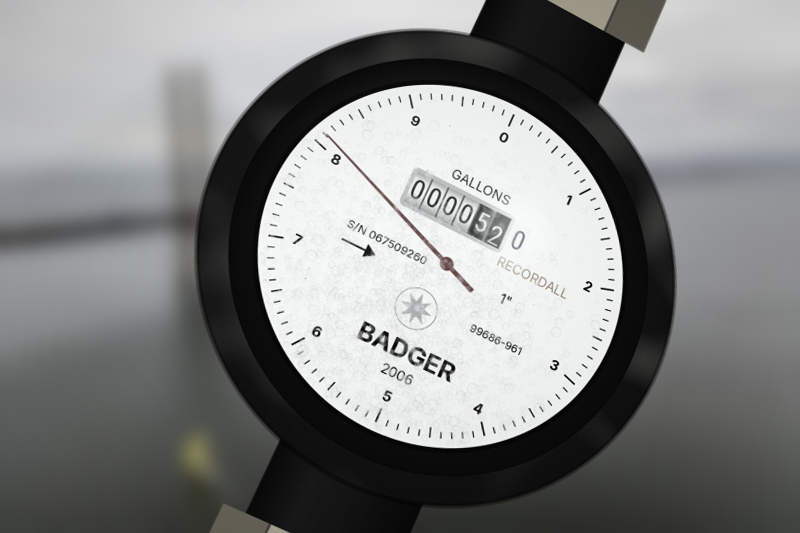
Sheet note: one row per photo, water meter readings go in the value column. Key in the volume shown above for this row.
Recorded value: 518.1 gal
